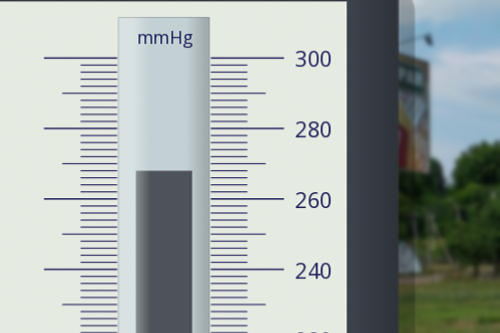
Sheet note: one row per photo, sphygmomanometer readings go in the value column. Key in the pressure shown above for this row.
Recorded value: 268 mmHg
